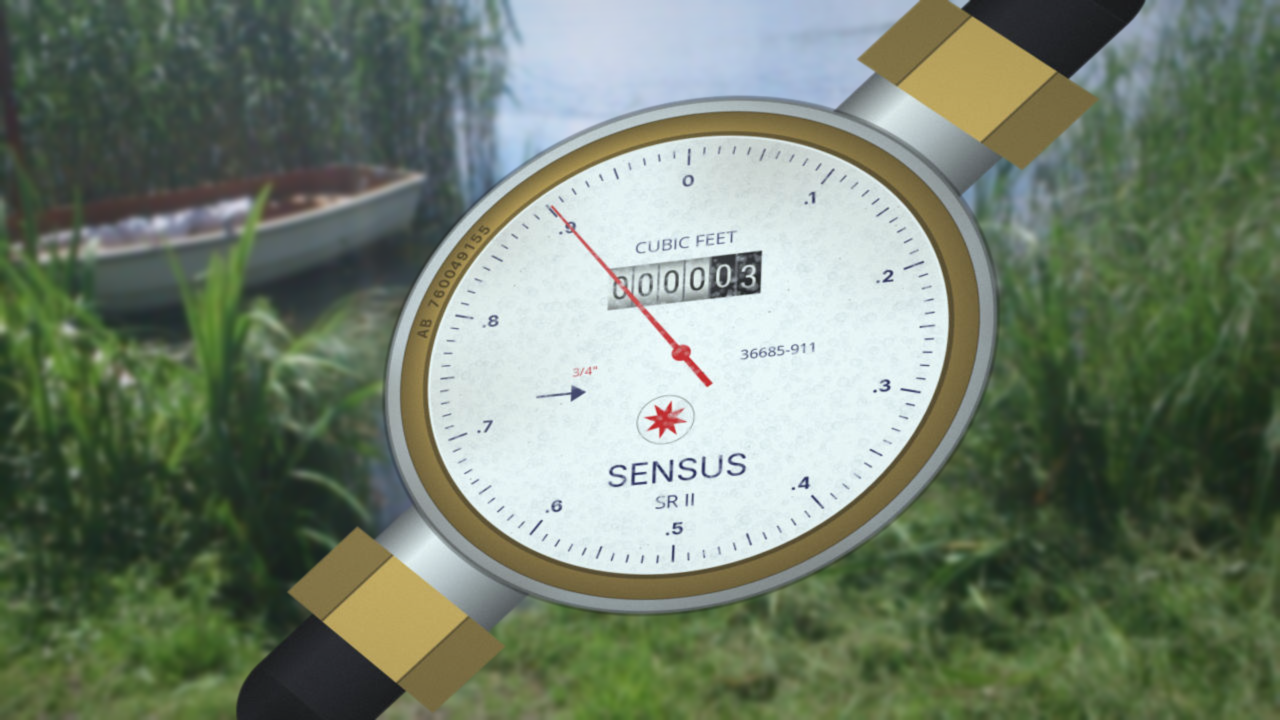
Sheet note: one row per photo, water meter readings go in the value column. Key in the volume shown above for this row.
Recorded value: 2.90 ft³
